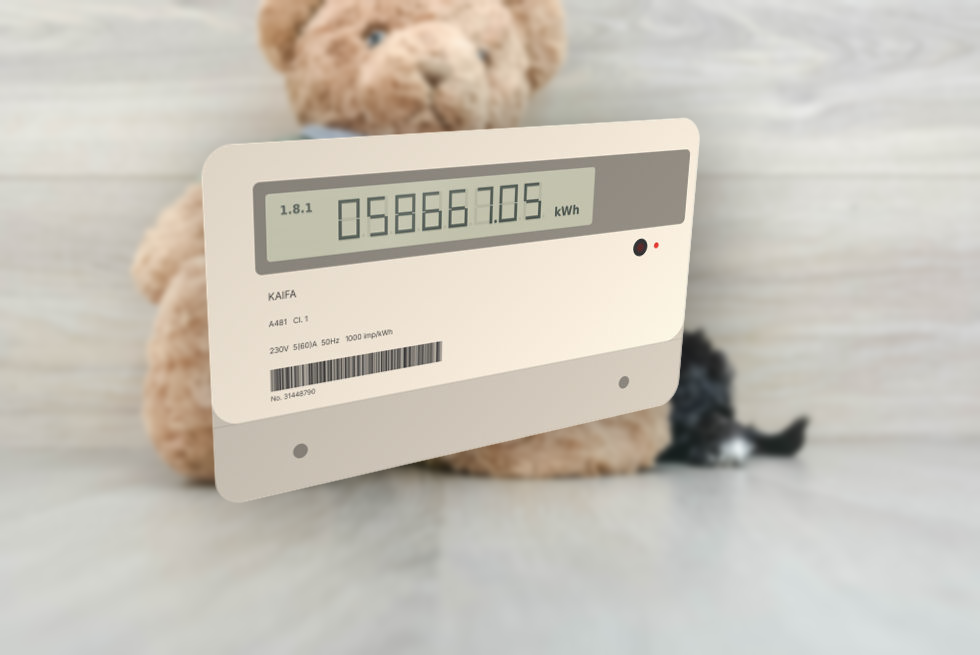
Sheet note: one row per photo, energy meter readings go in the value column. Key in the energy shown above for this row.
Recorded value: 58667.05 kWh
